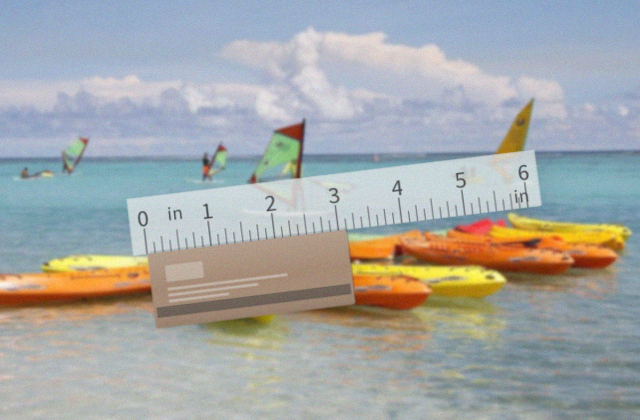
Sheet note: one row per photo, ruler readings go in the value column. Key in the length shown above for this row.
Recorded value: 3.125 in
